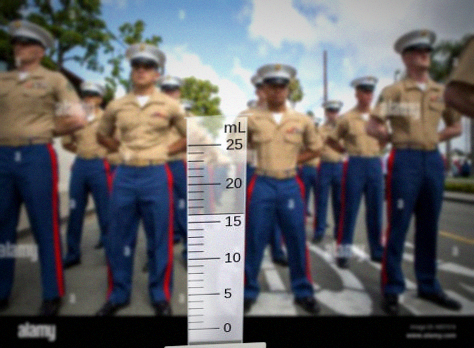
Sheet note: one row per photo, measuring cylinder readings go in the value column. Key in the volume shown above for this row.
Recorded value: 16 mL
